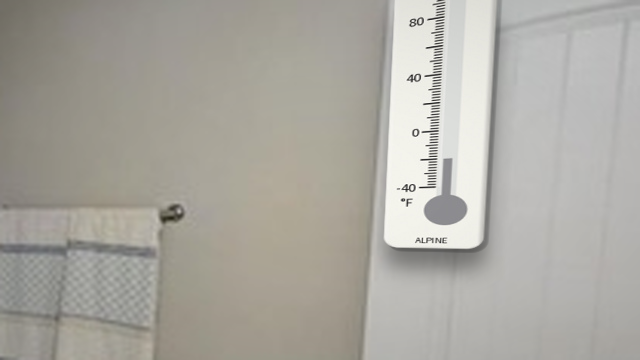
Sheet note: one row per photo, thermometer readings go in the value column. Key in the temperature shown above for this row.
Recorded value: -20 °F
